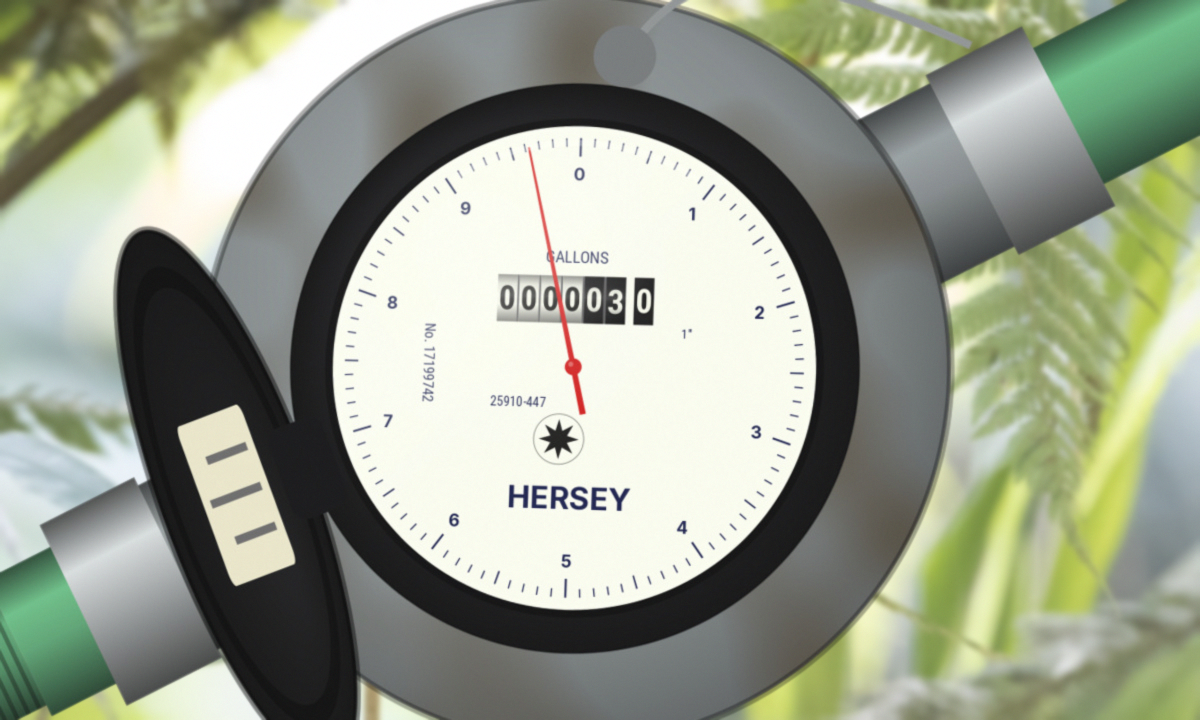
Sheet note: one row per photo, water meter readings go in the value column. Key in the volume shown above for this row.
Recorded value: 29.6 gal
